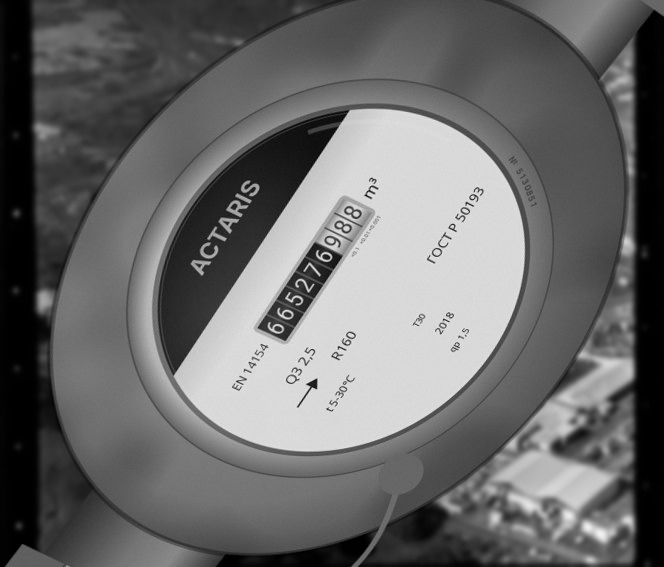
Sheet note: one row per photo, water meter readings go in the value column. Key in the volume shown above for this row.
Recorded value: 665276.988 m³
